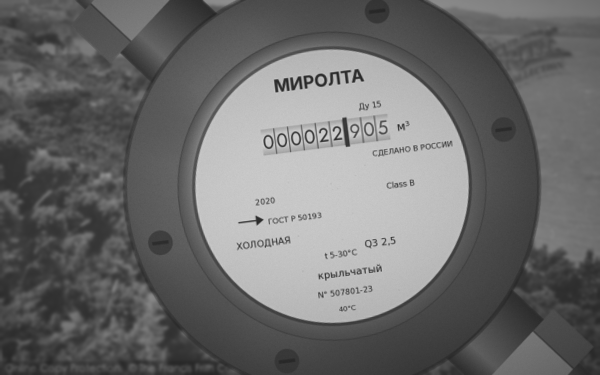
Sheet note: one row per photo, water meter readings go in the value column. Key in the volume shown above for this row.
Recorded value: 22.905 m³
